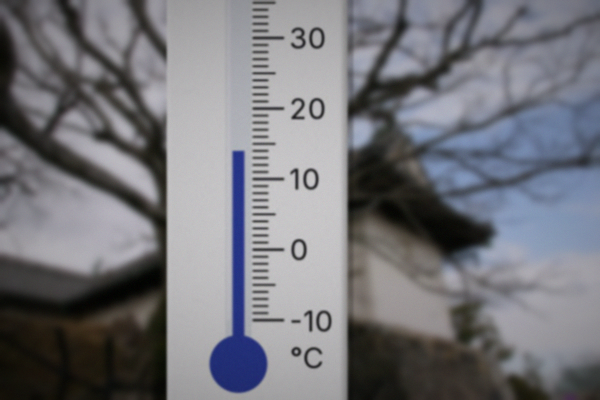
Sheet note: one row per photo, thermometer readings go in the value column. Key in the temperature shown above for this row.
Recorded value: 14 °C
